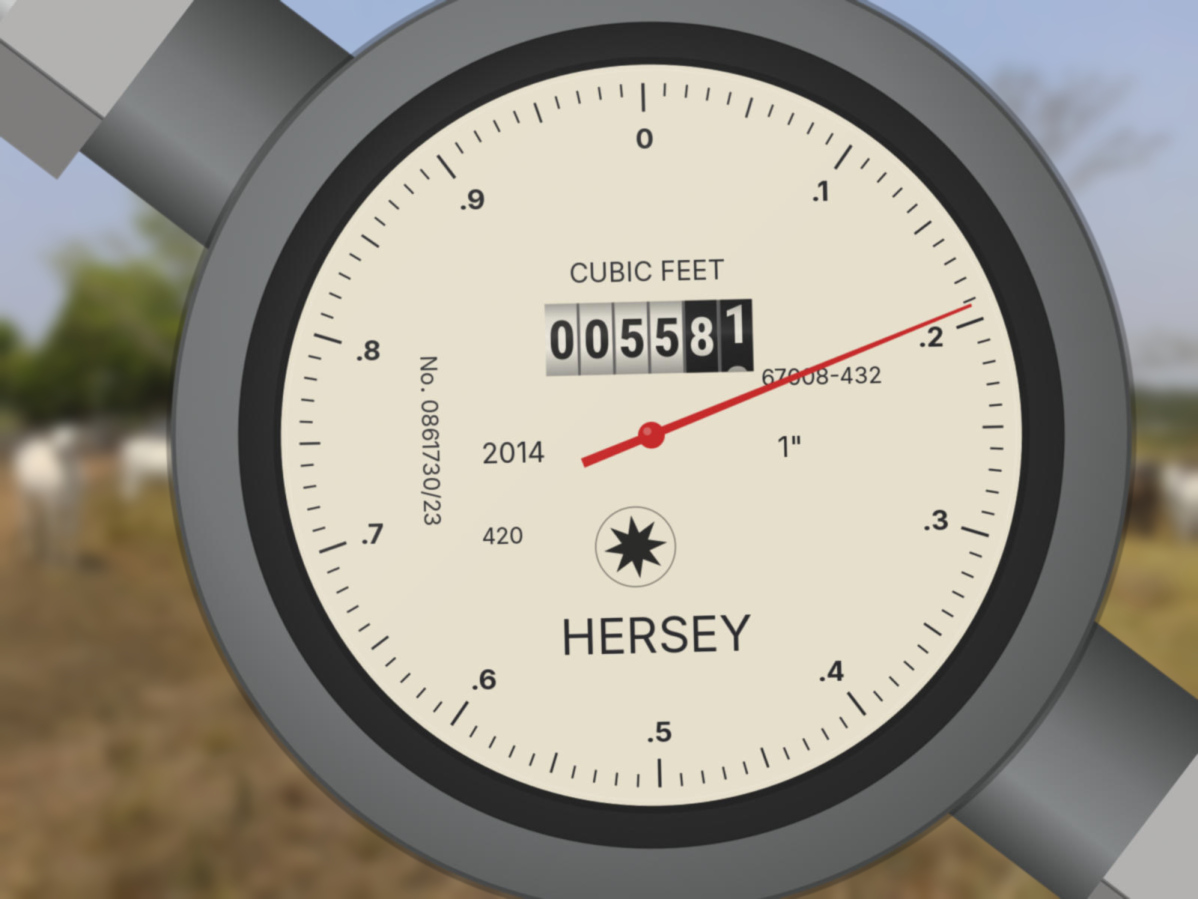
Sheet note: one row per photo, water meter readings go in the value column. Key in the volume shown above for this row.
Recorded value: 5581.19 ft³
